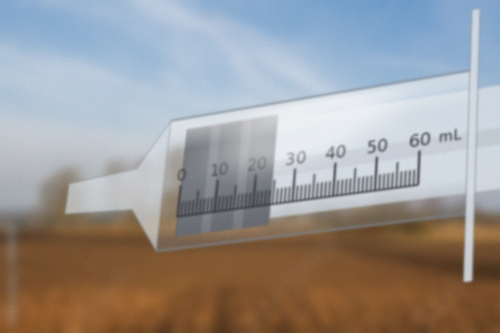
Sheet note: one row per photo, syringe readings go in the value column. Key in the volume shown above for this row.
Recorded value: 0 mL
